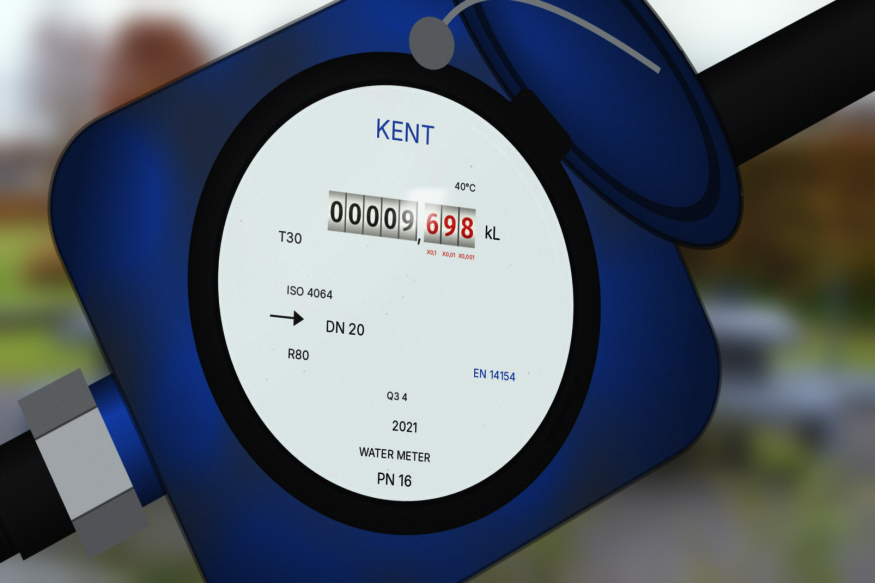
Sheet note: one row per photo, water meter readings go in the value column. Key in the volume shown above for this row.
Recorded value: 9.698 kL
